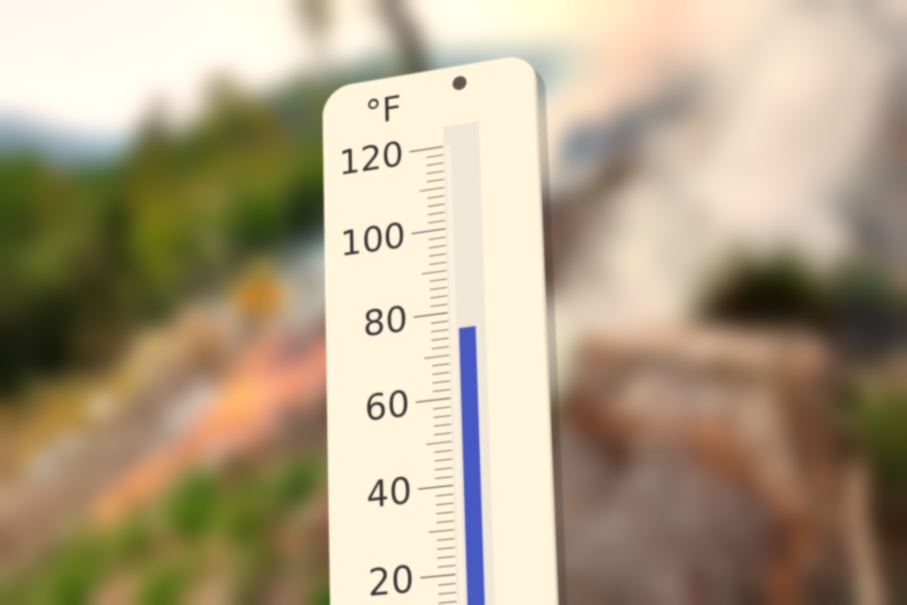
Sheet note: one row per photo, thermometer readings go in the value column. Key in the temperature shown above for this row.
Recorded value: 76 °F
